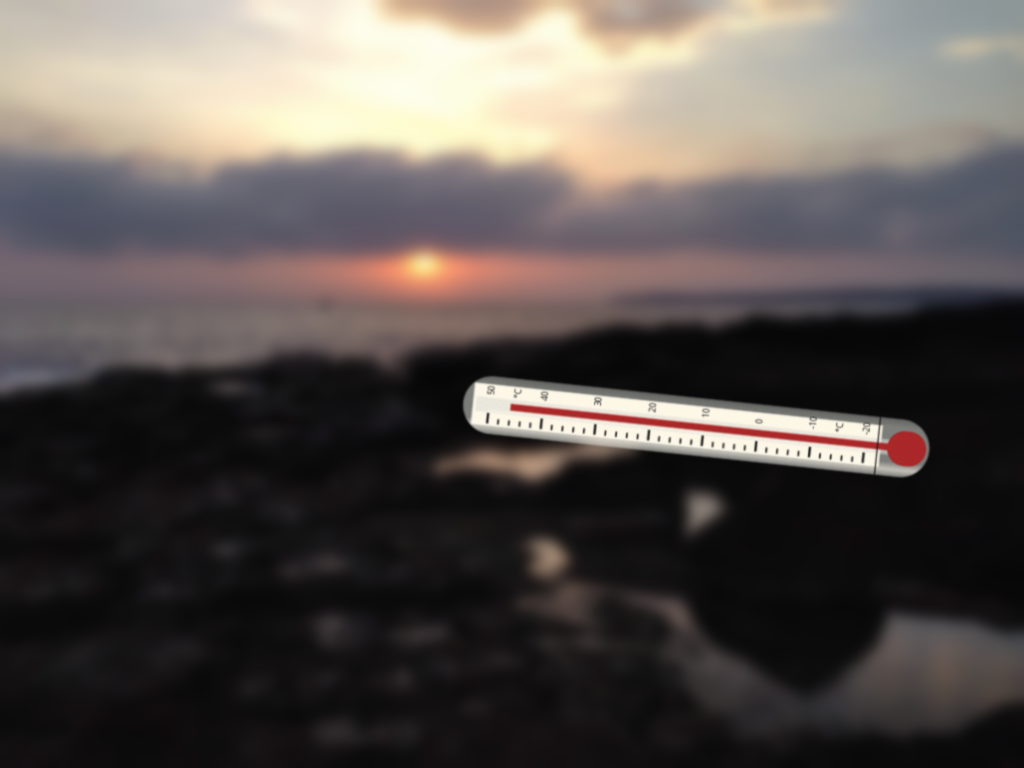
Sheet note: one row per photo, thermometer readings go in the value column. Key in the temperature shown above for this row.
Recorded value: 46 °C
